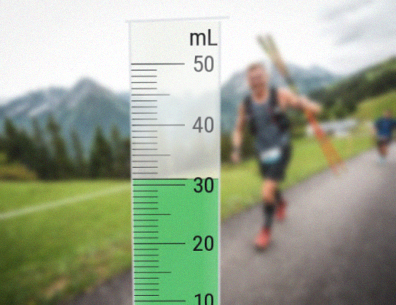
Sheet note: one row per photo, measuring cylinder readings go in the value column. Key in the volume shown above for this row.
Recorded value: 31 mL
